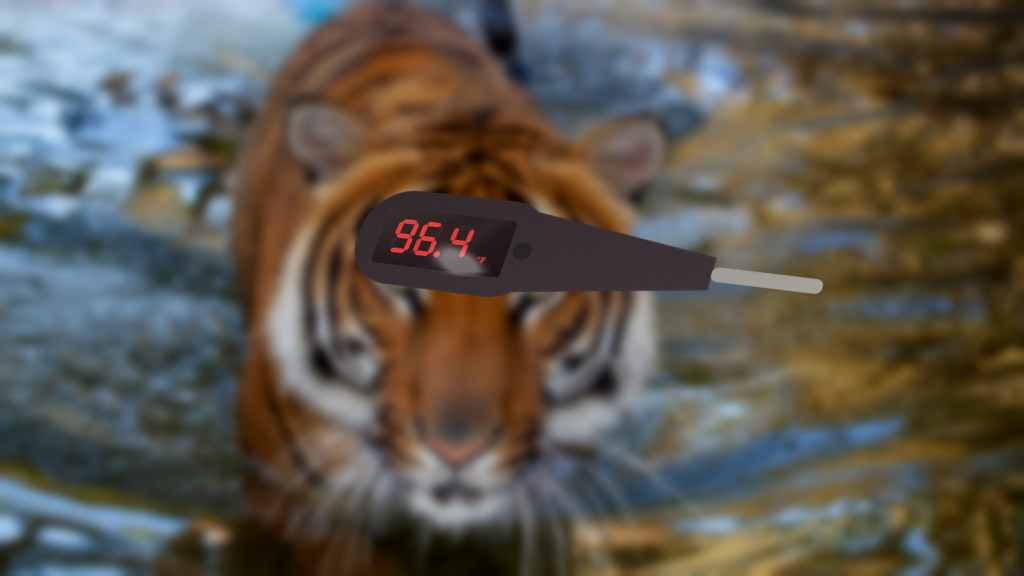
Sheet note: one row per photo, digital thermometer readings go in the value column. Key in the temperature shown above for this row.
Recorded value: 96.4 °F
